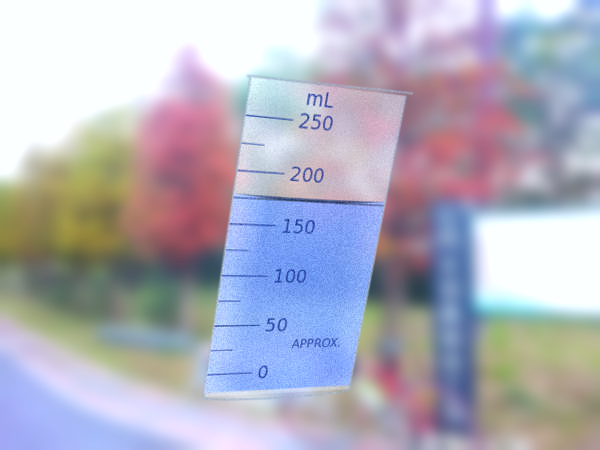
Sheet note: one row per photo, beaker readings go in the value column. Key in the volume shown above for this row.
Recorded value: 175 mL
